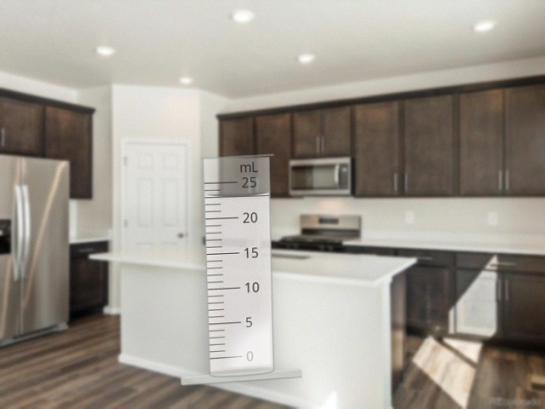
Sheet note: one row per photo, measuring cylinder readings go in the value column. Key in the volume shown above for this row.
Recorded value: 23 mL
